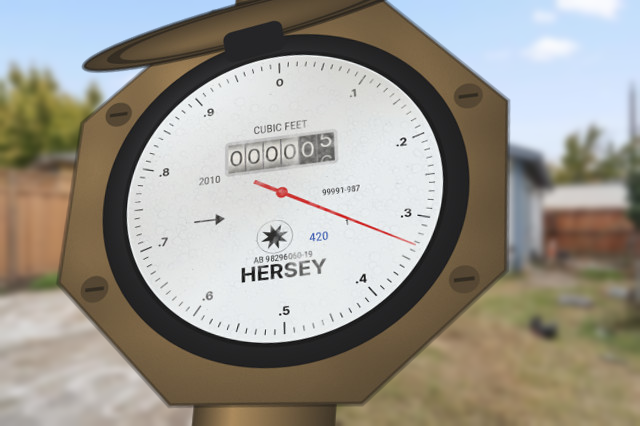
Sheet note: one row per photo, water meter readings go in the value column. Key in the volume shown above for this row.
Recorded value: 5.33 ft³
